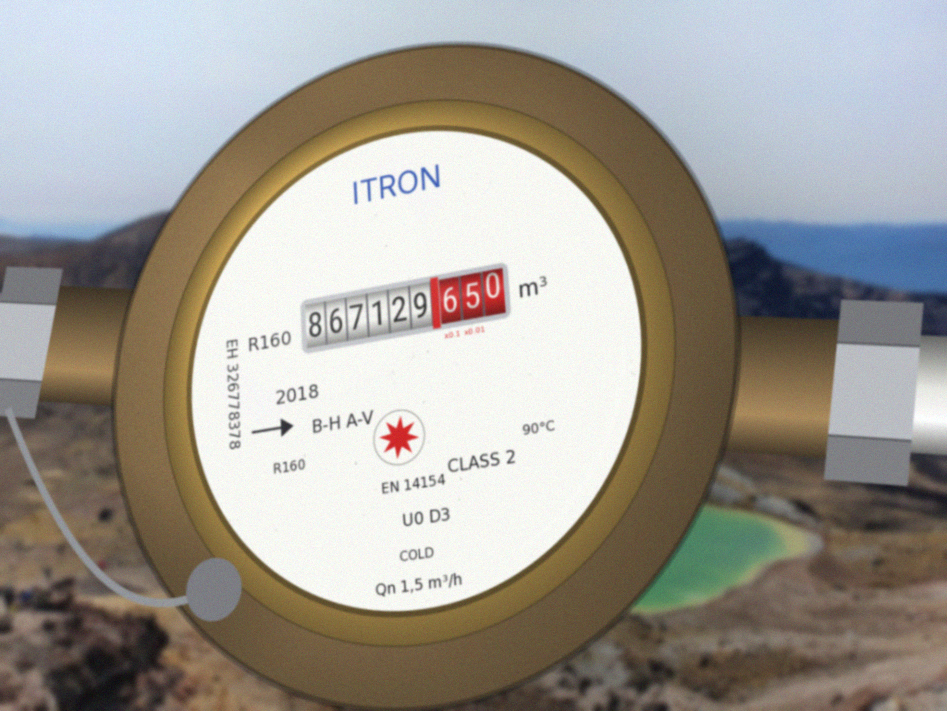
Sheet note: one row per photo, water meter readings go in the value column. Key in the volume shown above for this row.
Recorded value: 867129.650 m³
